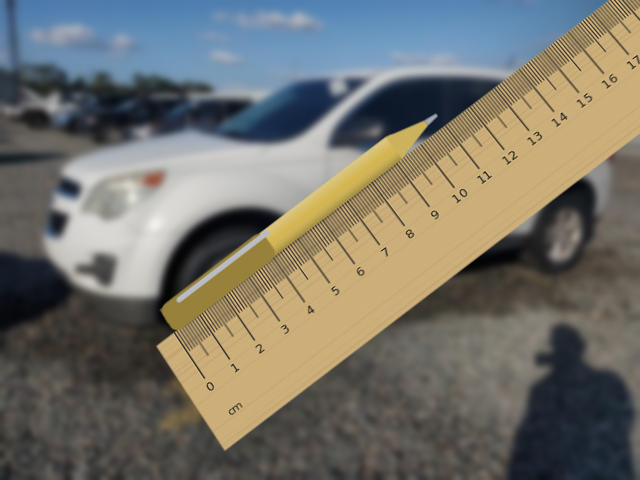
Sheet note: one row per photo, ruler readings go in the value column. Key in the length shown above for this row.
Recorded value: 11 cm
